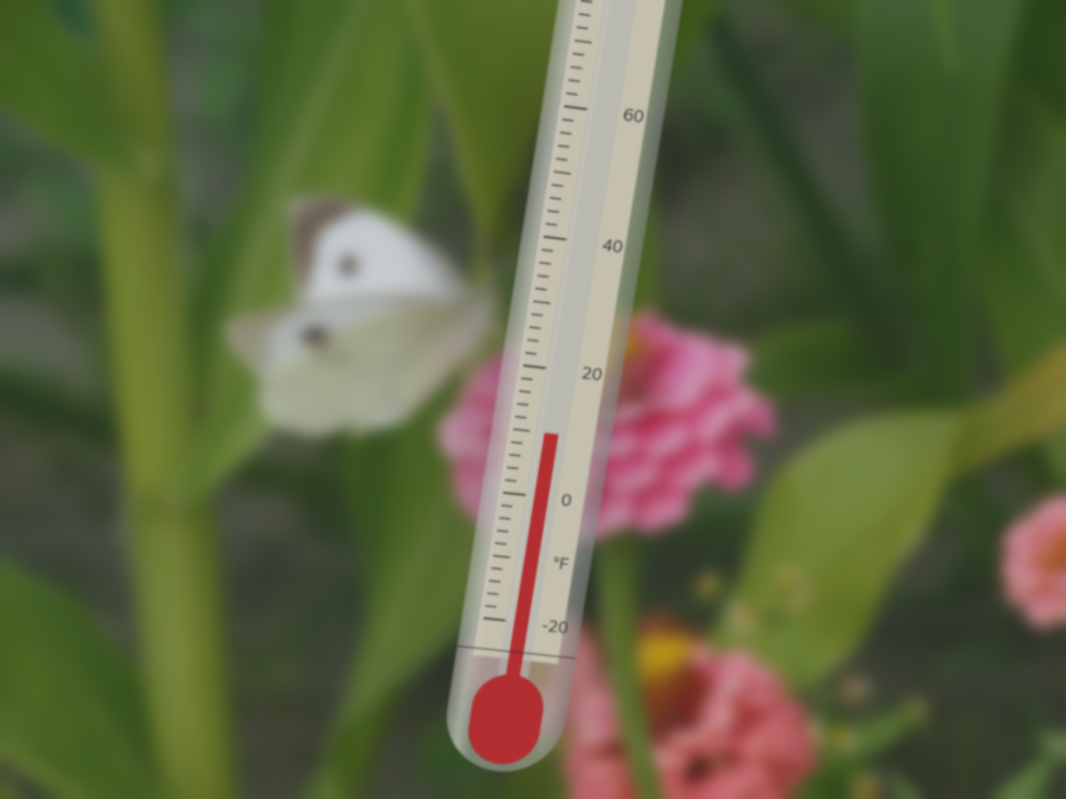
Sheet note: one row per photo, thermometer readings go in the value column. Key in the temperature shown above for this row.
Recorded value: 10 °F
